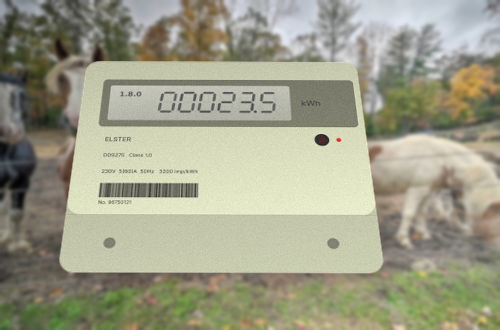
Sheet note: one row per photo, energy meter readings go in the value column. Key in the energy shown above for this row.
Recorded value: 23.5 kWh
